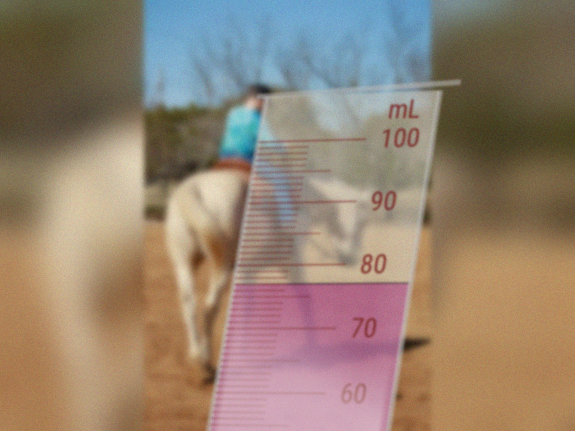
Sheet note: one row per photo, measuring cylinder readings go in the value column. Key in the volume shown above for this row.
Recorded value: 77 mL
